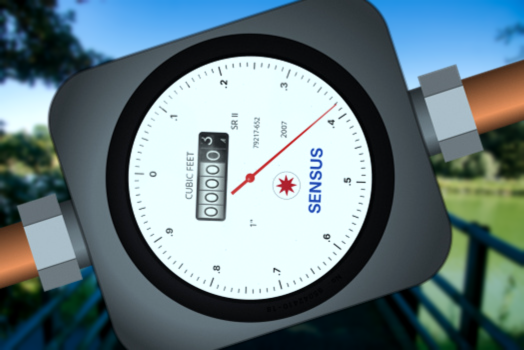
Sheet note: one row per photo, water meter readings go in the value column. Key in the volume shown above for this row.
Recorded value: 3.38 ft³
